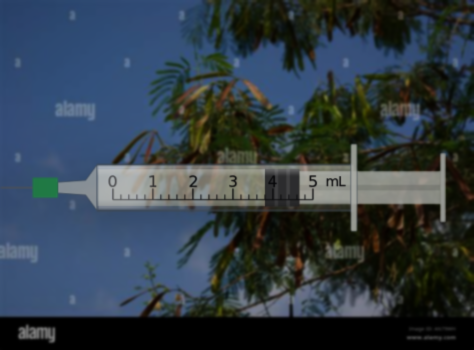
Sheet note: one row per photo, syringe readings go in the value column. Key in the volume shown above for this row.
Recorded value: 3.8 mL
